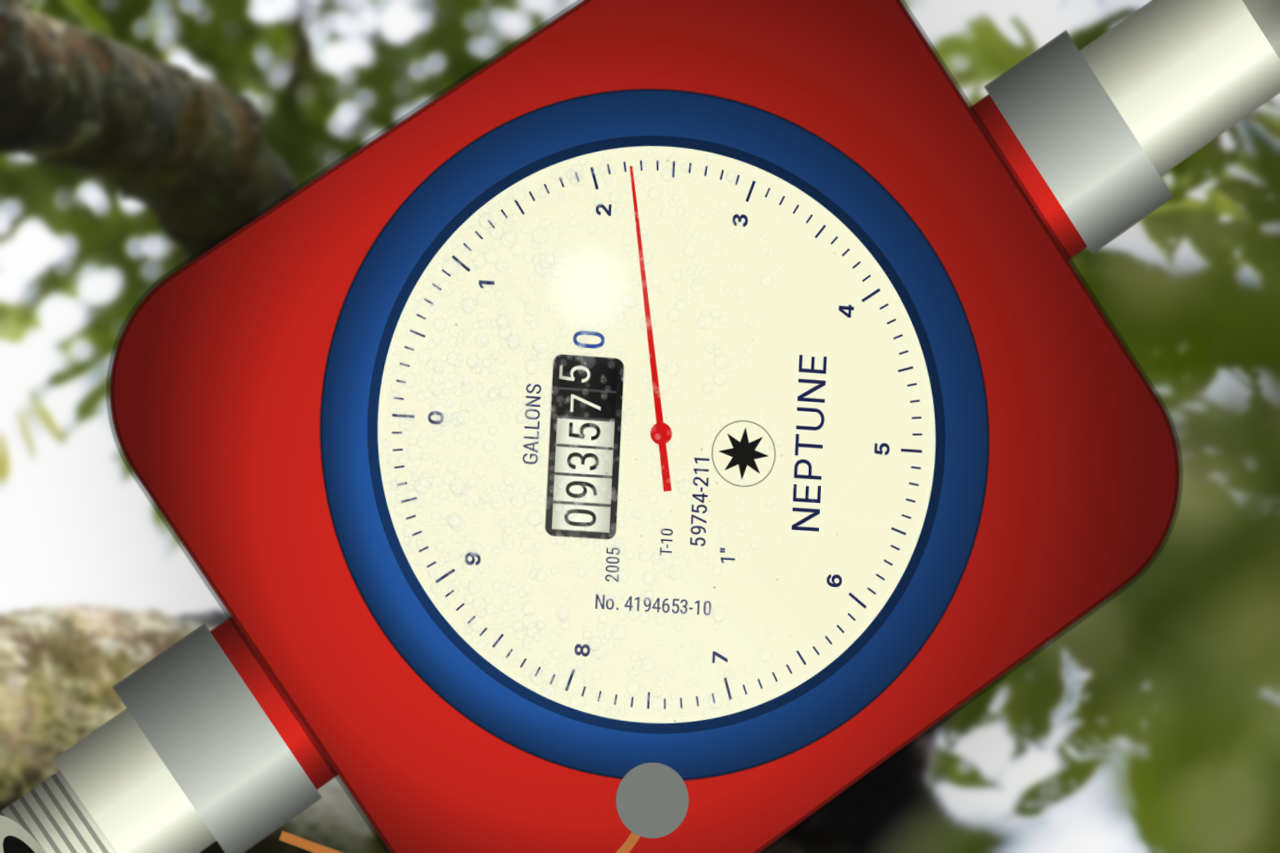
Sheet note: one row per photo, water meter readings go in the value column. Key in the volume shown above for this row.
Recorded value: 935752.2 gal
